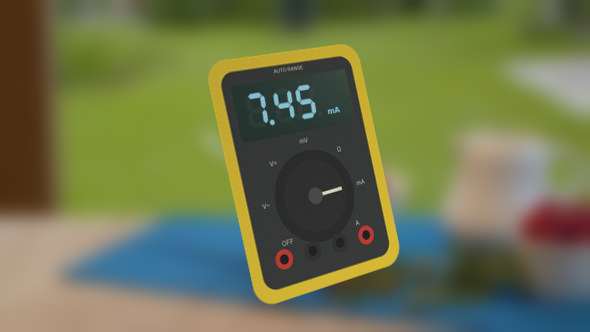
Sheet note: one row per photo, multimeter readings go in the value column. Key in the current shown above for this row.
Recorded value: 7.45 mA
